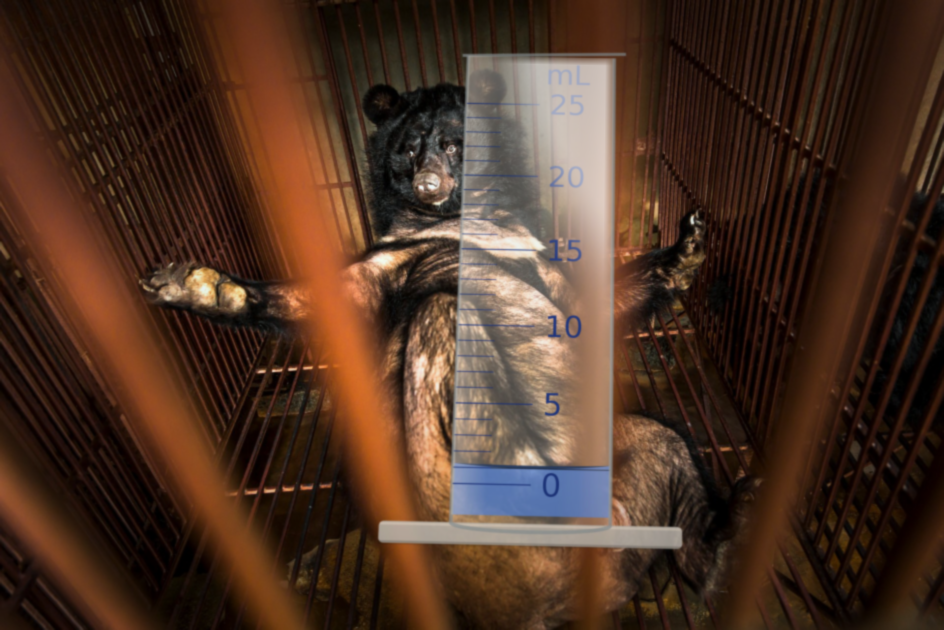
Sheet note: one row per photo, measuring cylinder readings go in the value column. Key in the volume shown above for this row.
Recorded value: 1 mL
